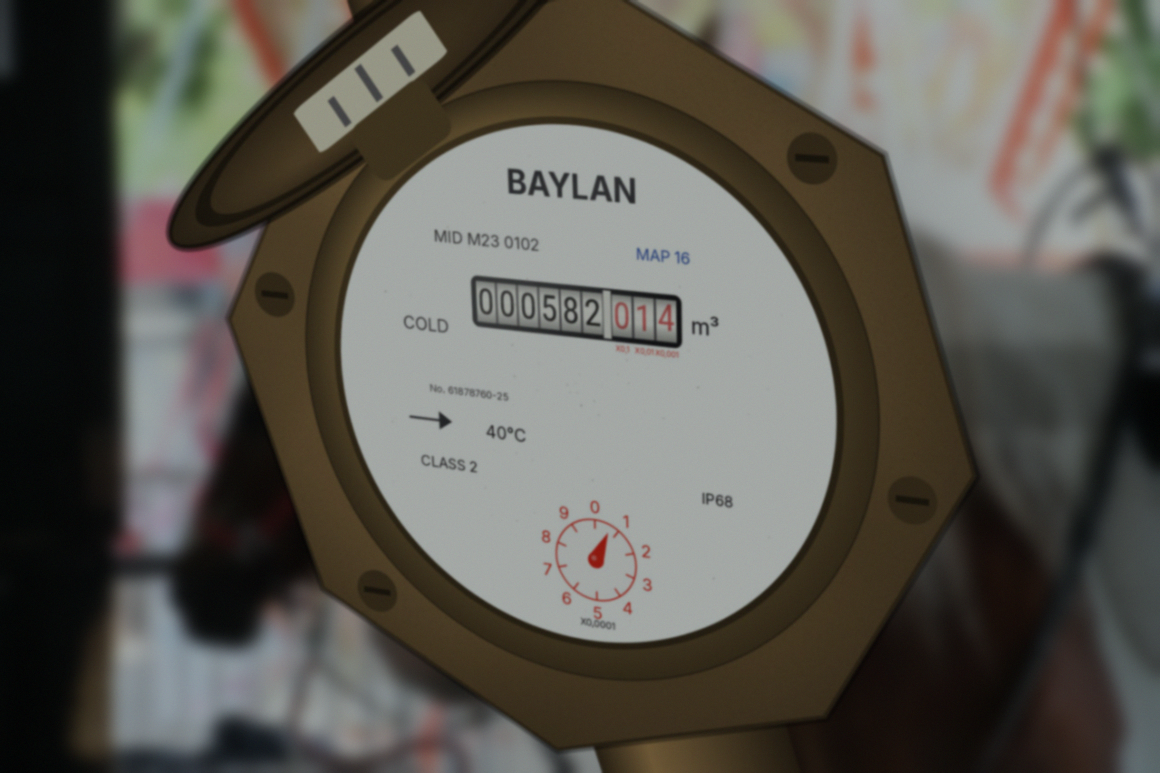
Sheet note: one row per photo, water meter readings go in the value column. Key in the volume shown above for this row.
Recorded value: 582.0140 m³
